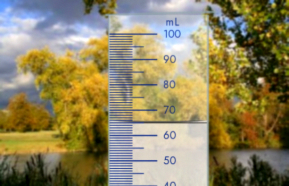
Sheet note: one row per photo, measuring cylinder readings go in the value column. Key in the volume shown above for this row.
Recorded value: 65 mL
